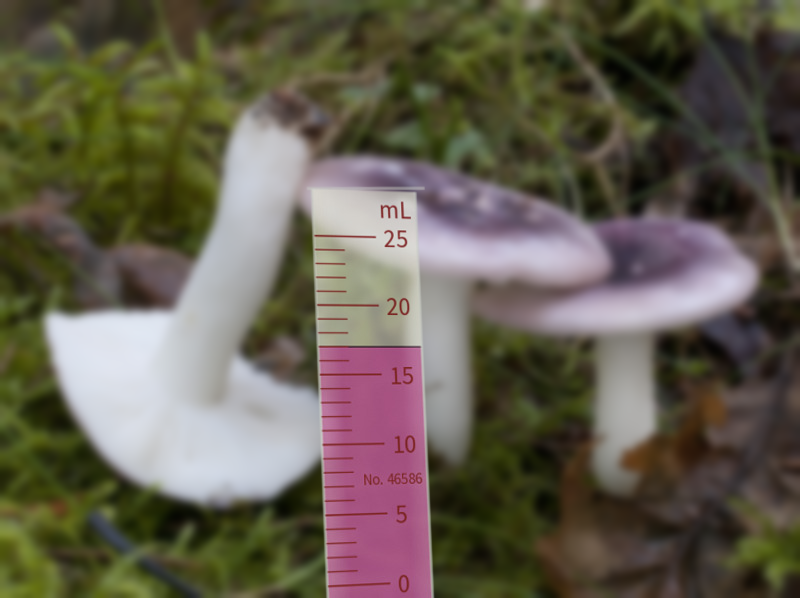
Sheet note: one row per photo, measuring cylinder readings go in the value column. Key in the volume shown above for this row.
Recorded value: 17 mL
